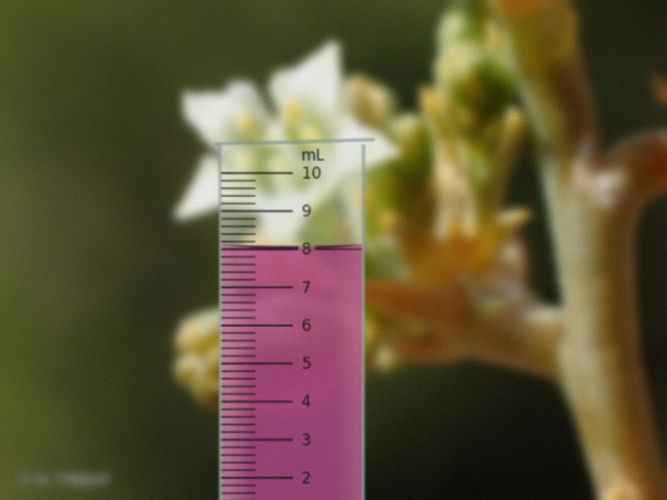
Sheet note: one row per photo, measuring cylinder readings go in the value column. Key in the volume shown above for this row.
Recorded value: 8 mL
